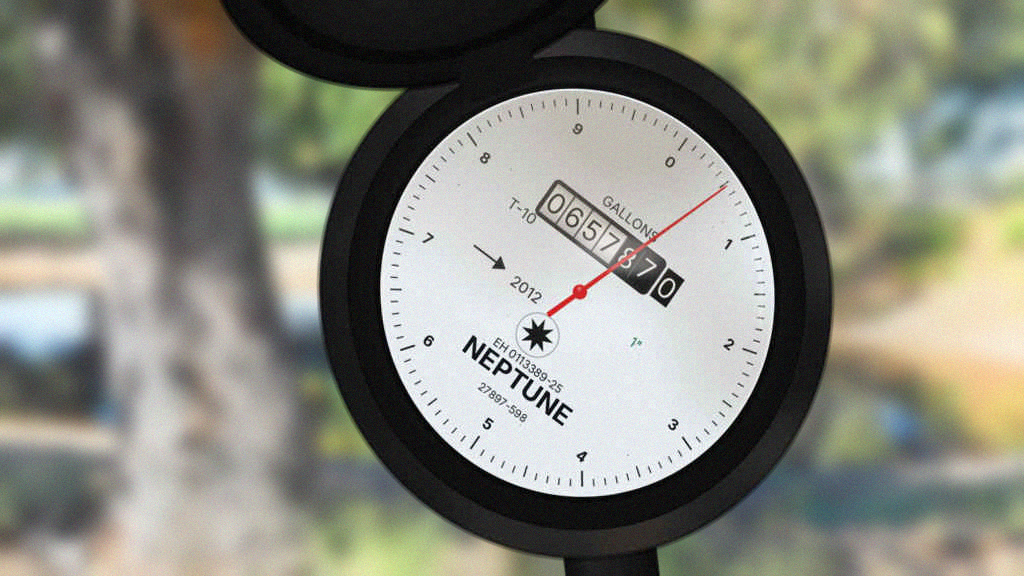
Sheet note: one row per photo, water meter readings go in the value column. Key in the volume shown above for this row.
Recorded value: 657870.5 gal
